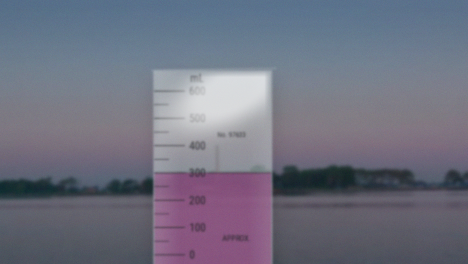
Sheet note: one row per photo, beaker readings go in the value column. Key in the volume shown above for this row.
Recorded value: 300 mL
